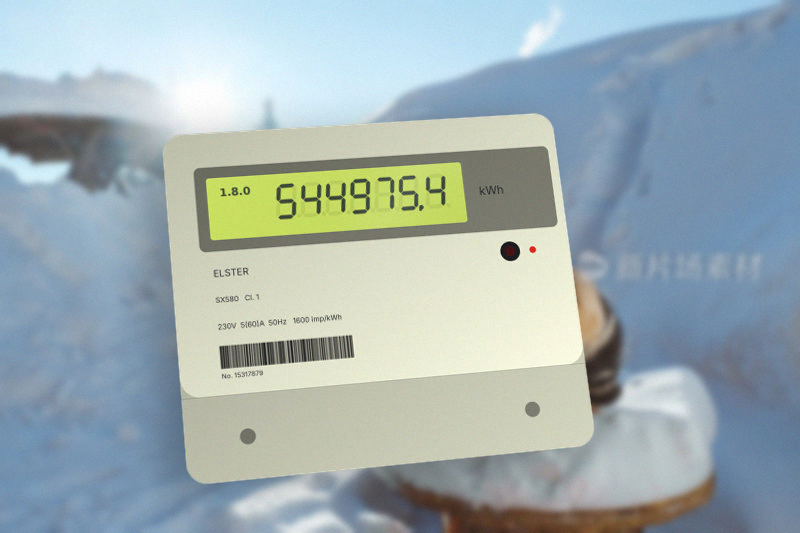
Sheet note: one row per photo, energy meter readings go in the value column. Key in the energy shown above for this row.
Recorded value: 544975.4 kWh
